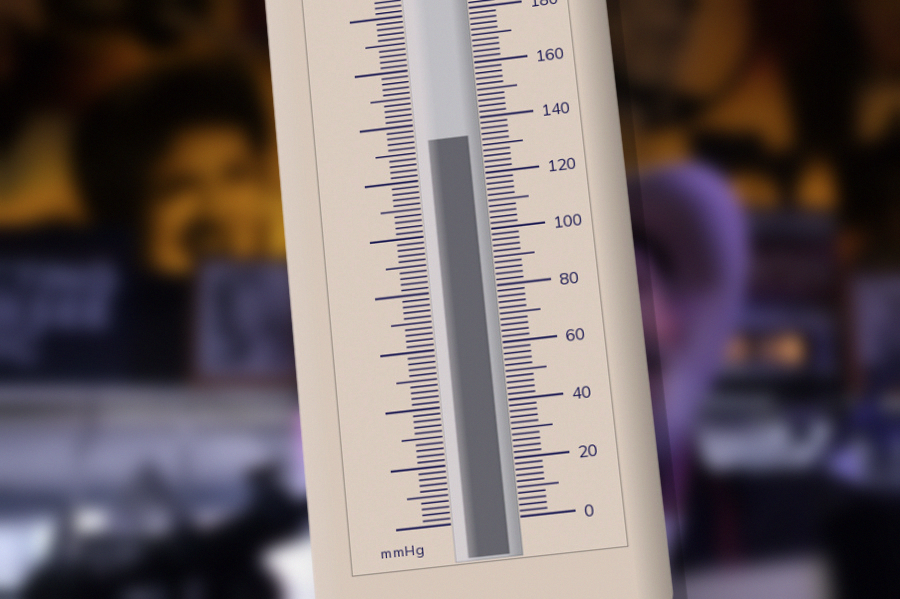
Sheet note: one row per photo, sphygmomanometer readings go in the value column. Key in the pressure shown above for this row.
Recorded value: 134 mmHg
